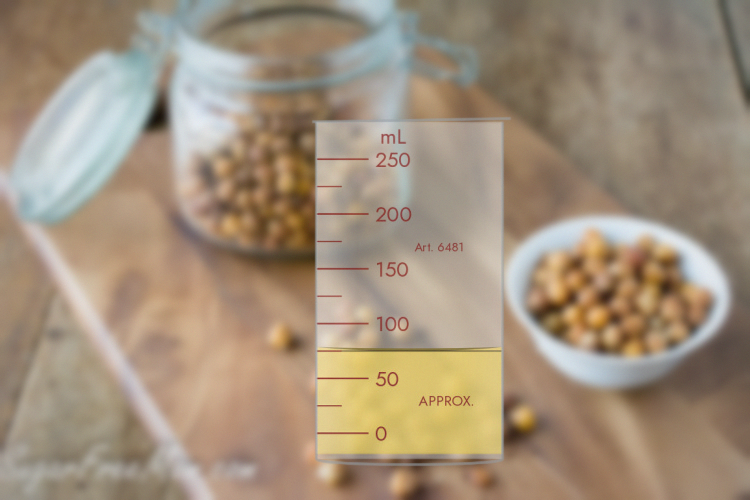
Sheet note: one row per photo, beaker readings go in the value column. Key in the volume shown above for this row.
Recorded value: 75 mL
